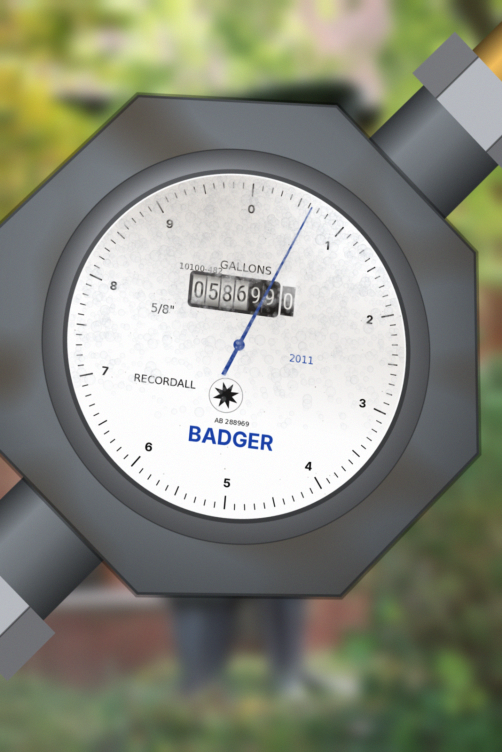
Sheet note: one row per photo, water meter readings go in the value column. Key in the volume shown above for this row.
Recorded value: 586990.6 gal
